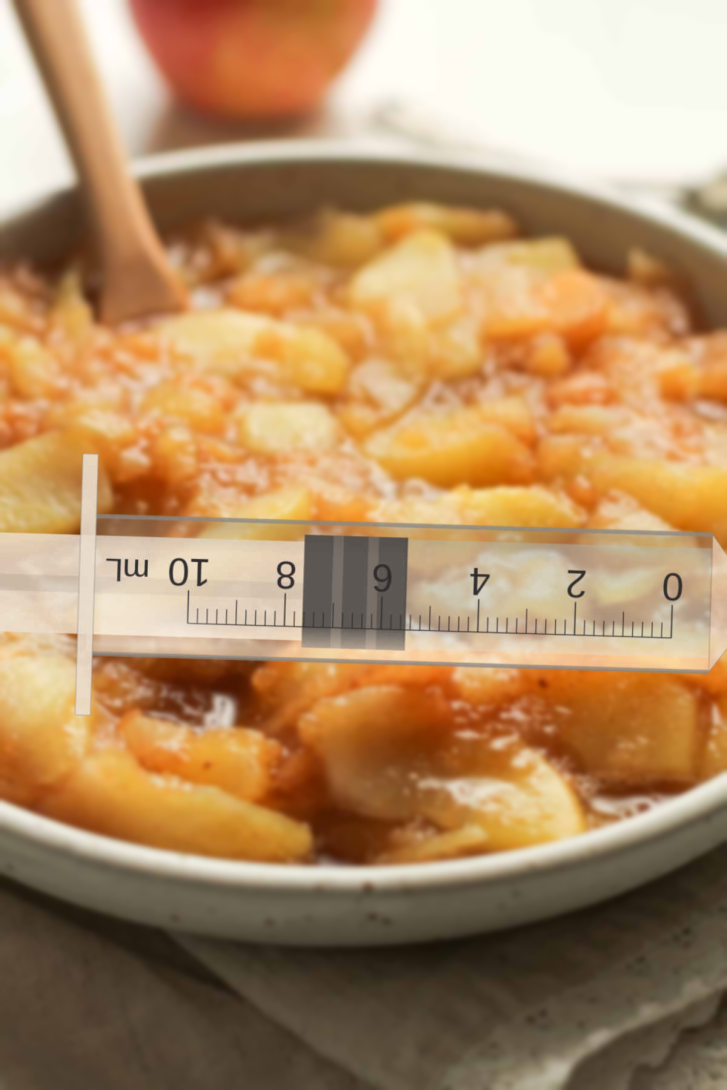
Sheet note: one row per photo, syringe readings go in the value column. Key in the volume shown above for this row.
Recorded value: 5.5 mL
